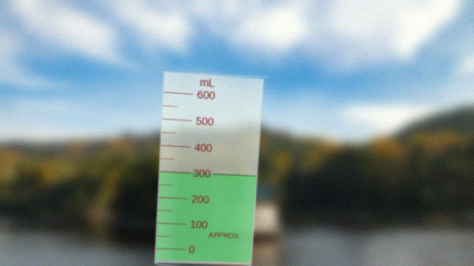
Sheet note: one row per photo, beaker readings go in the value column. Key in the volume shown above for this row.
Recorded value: 300 mL
